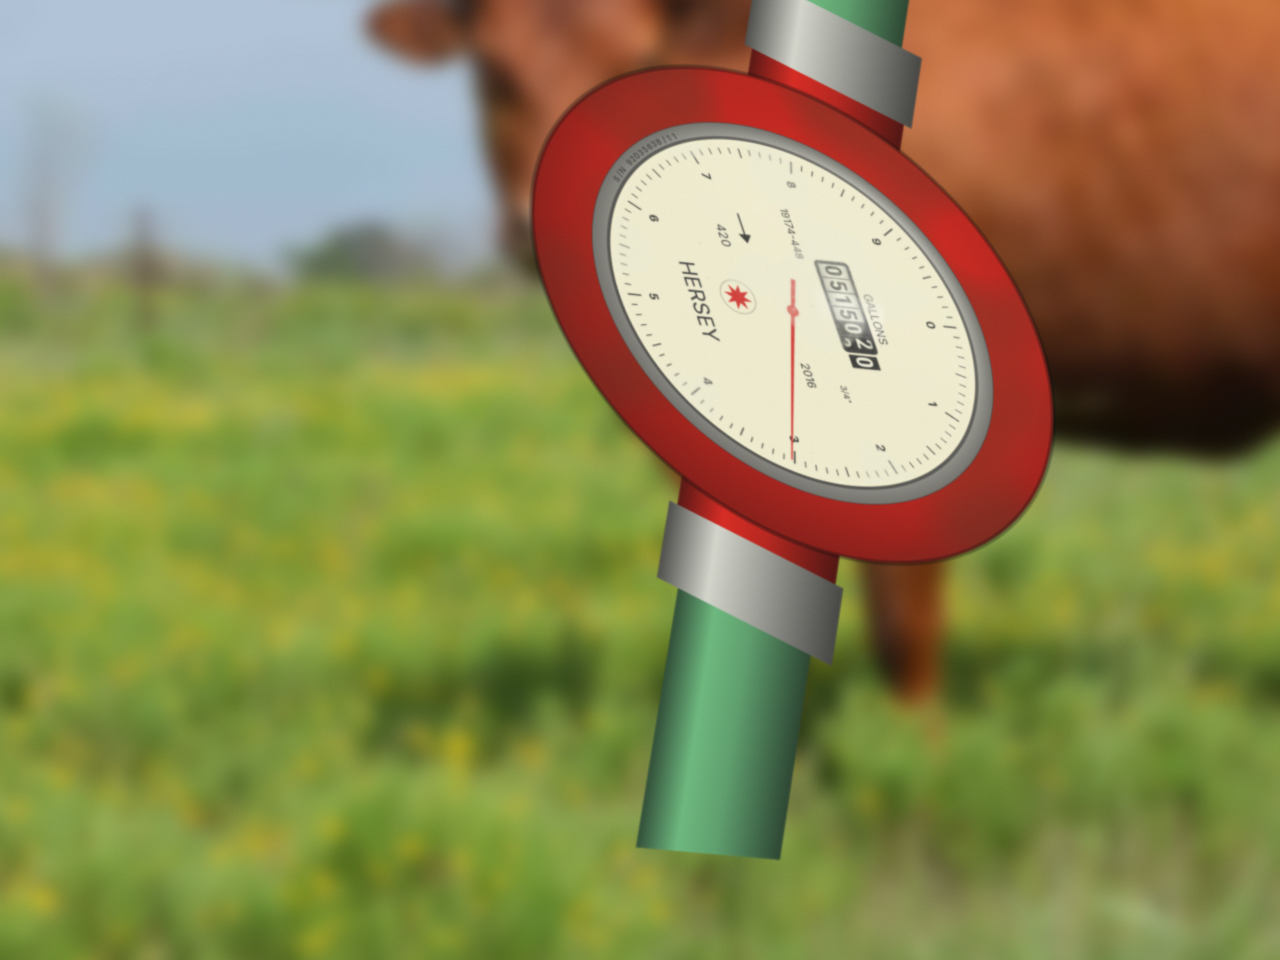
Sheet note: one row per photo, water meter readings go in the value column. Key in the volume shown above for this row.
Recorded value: 515023.0 gal
